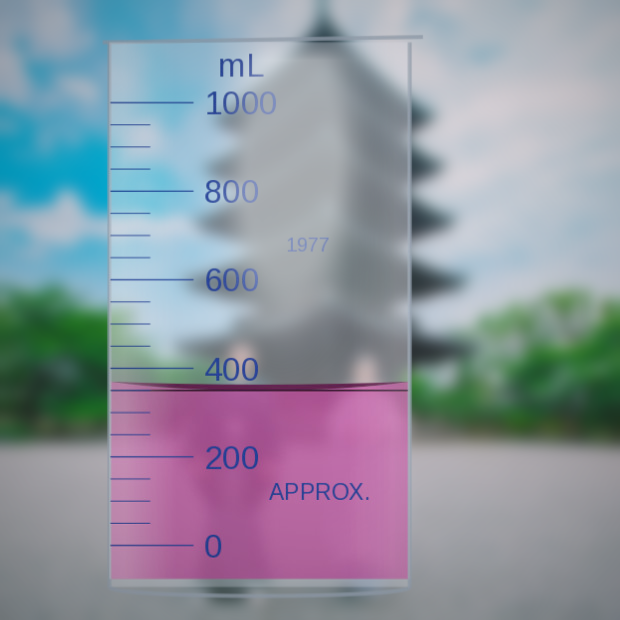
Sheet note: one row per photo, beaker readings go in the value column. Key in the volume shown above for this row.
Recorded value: 350 mL
